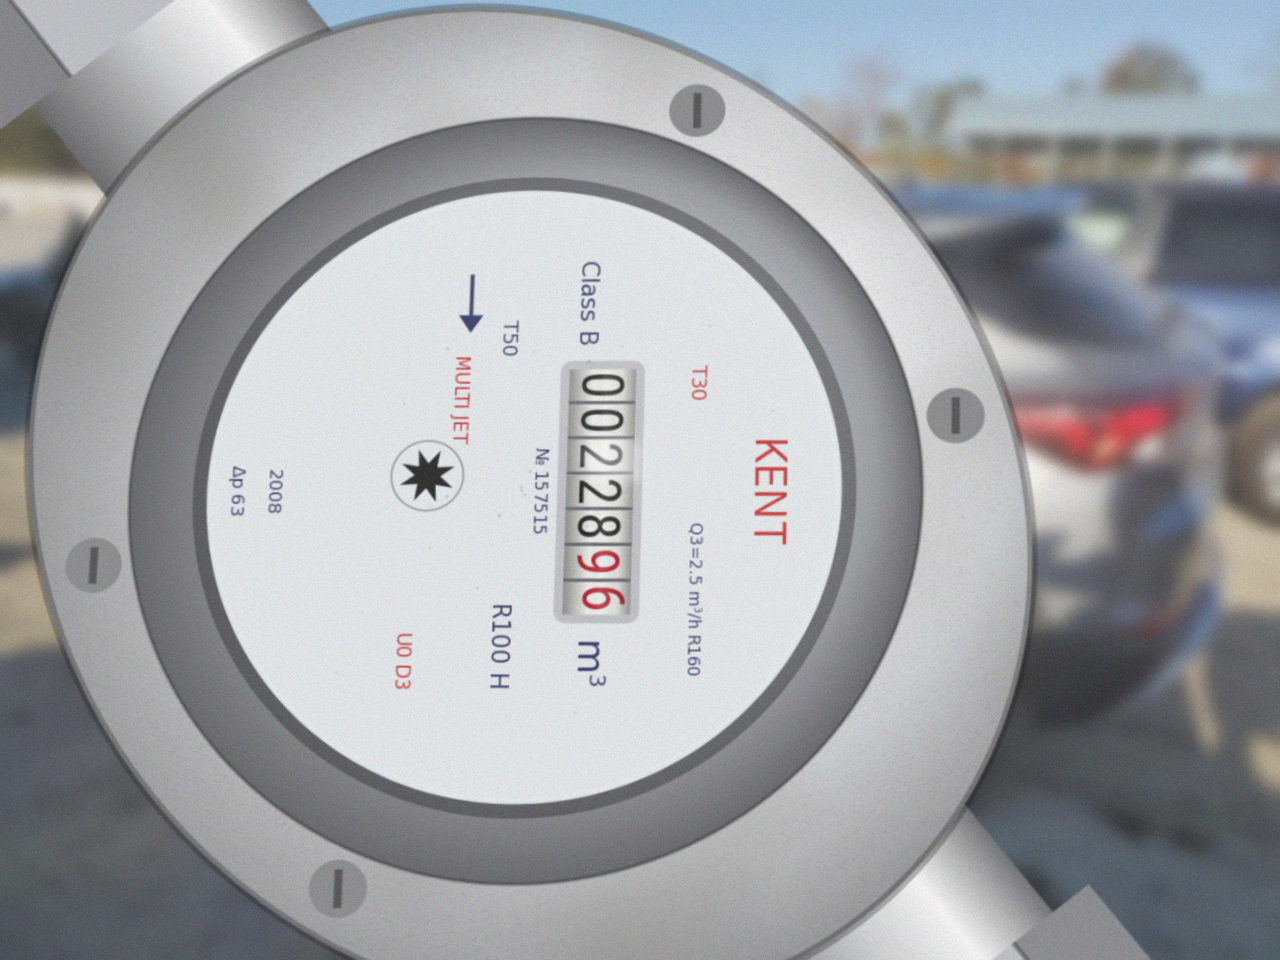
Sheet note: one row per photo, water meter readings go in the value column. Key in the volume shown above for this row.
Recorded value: 228.96 m³
